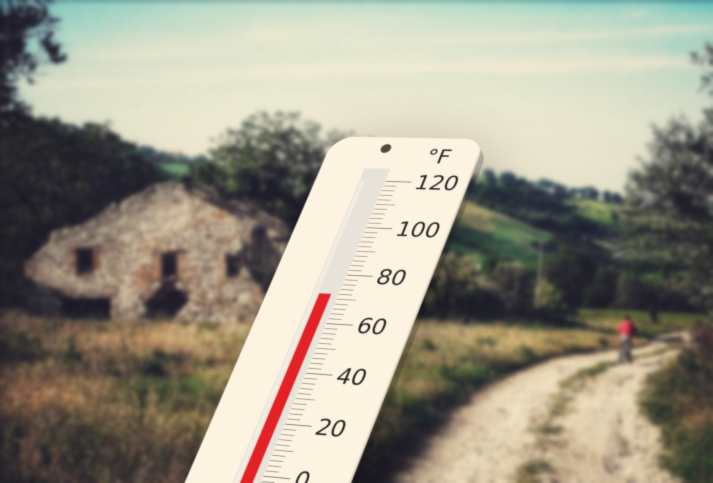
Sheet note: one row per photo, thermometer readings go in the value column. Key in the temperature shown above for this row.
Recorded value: 72 °F
